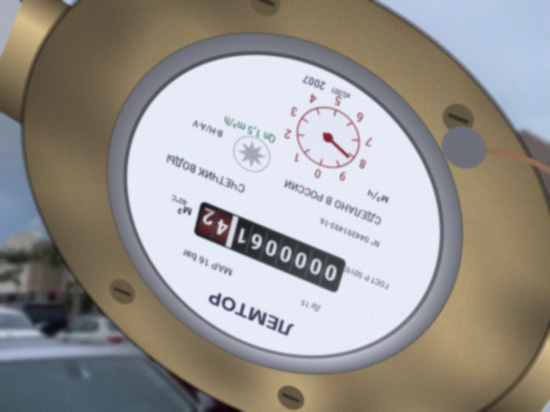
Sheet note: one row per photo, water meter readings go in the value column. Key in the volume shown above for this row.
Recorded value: 61.418 m³
